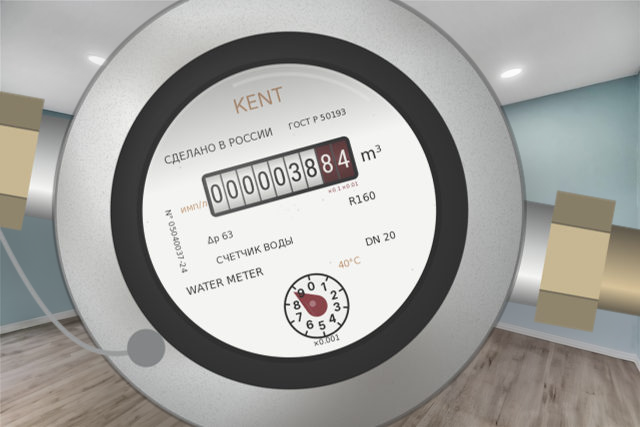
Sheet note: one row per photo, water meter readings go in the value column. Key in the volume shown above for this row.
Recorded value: 38.848 m³
